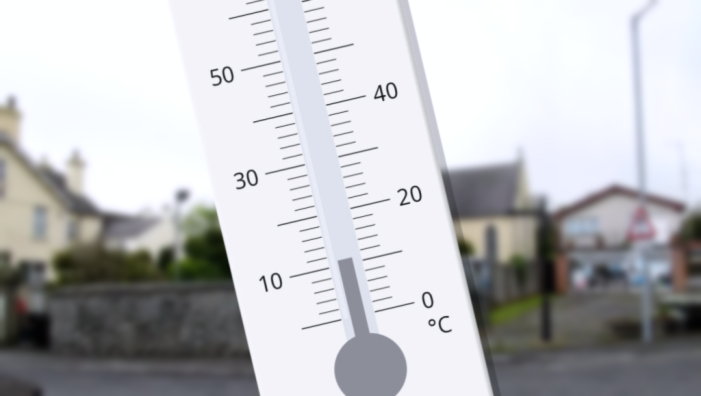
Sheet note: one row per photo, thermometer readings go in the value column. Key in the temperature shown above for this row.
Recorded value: 11 °C
